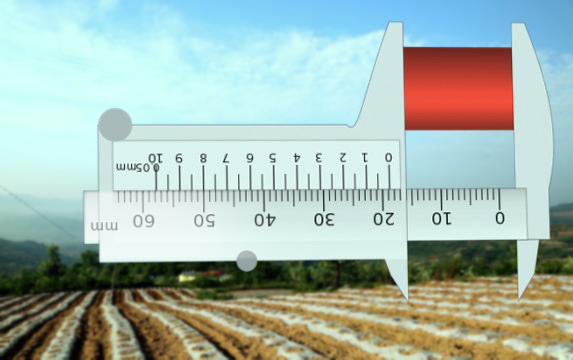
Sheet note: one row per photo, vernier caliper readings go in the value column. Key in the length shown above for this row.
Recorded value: 18.8 mm
